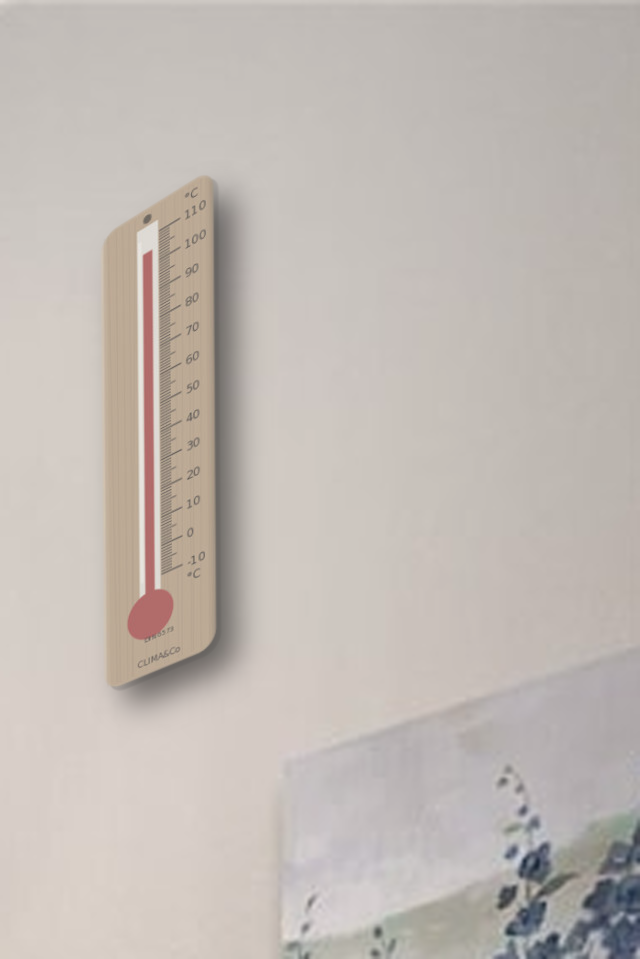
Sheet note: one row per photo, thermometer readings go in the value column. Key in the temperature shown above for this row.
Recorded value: 105 °C
